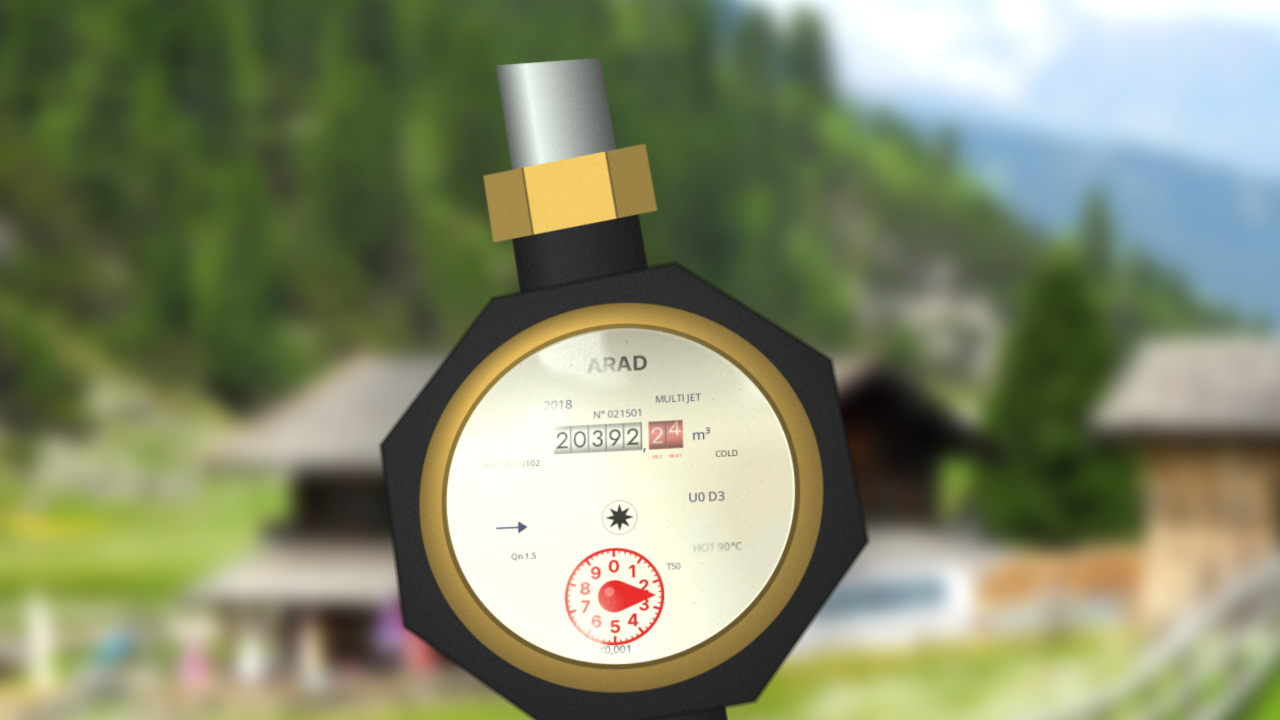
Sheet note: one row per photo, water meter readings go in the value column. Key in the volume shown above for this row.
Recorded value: 20392.242 m³
